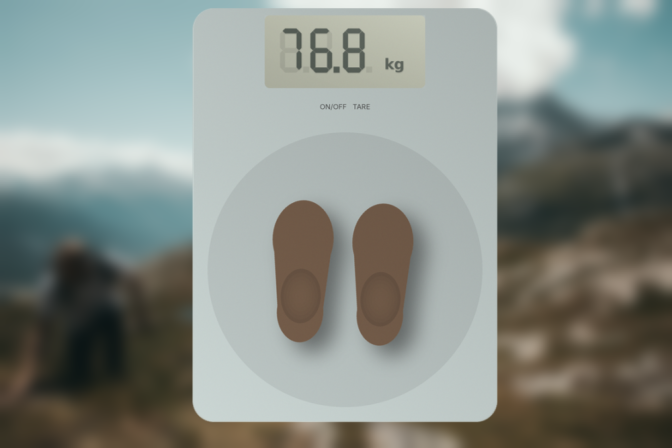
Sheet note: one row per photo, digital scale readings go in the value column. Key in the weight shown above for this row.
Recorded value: 76.8 kg
